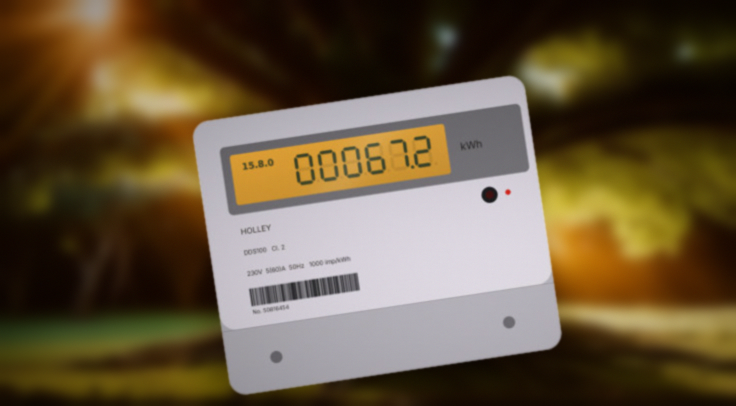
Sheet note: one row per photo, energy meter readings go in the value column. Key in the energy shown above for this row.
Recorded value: 67.2 kWh
